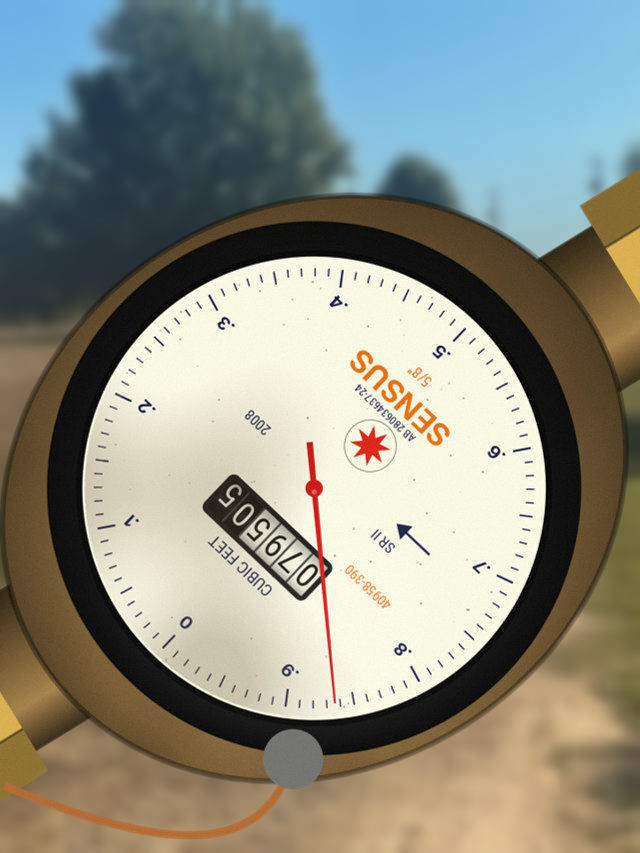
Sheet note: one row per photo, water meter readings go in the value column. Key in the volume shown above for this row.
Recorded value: 79504.86 ft³
